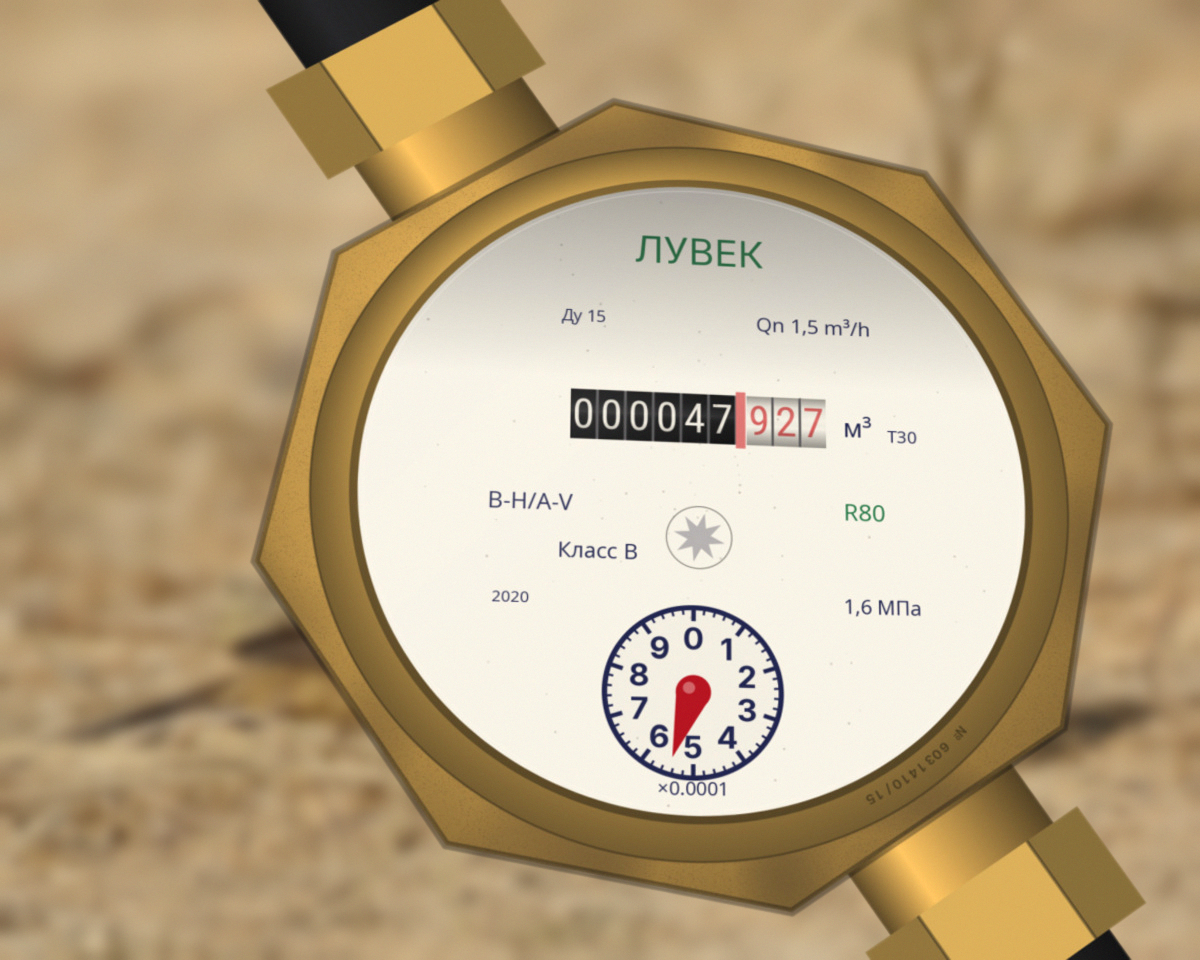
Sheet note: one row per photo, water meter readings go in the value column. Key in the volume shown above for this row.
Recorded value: 47.9275 m³
